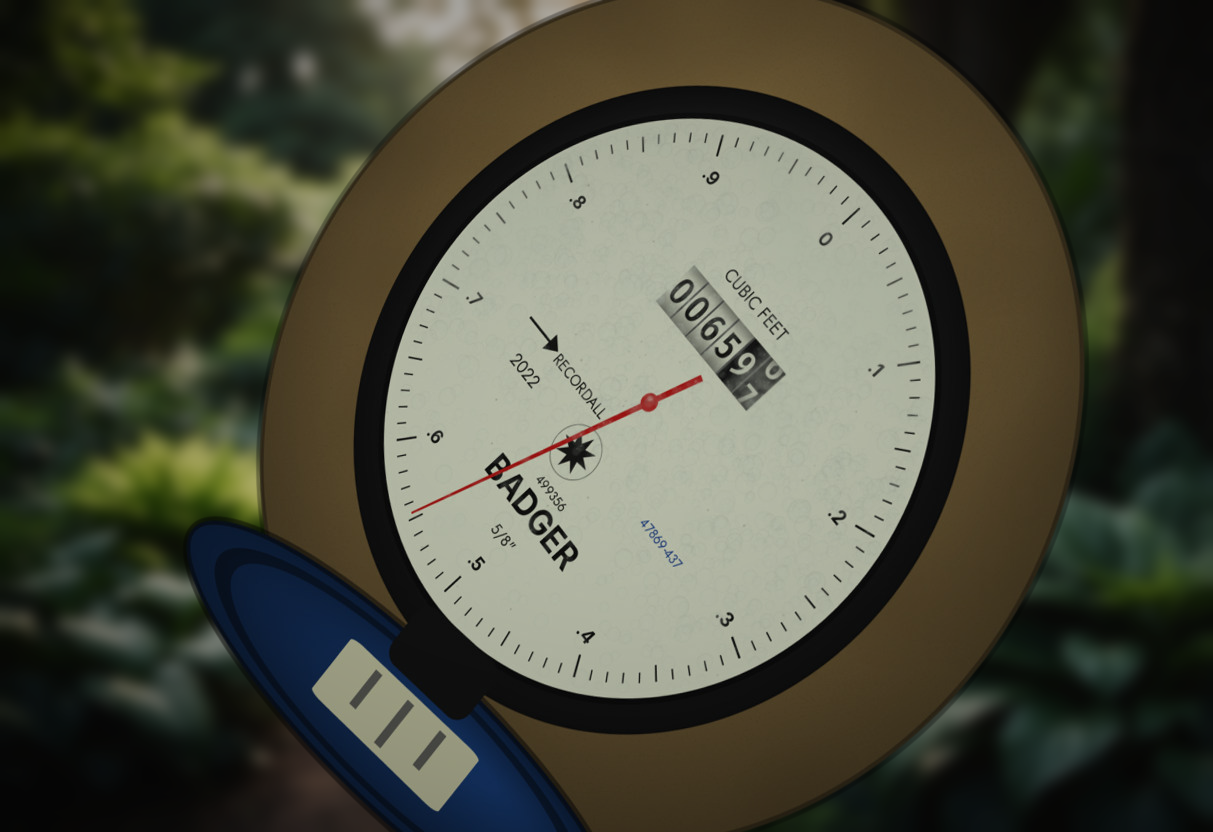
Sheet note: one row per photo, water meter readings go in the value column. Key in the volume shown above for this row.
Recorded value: 6596.55 ft³
